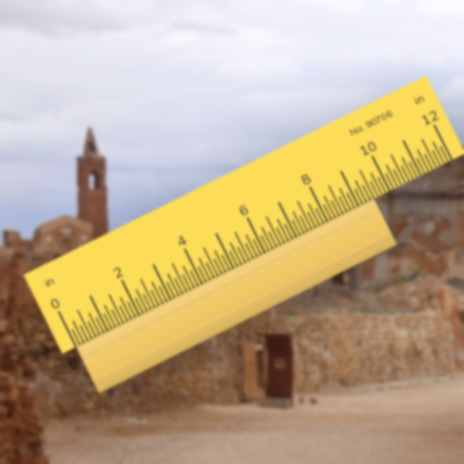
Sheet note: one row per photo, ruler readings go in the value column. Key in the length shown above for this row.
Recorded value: 9.5 in
